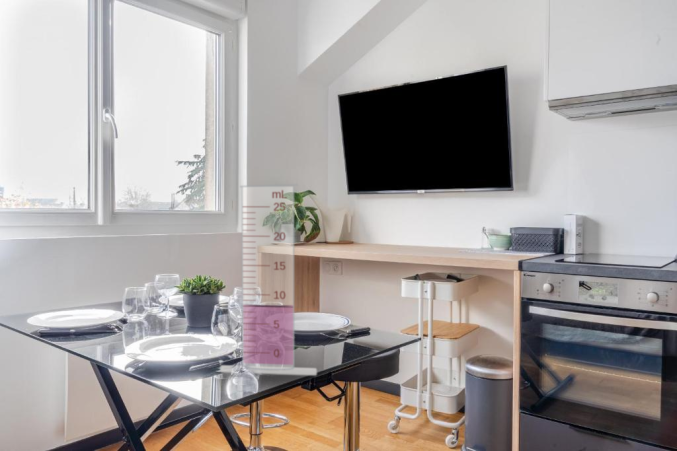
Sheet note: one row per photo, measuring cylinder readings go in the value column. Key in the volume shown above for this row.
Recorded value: 8 mL
